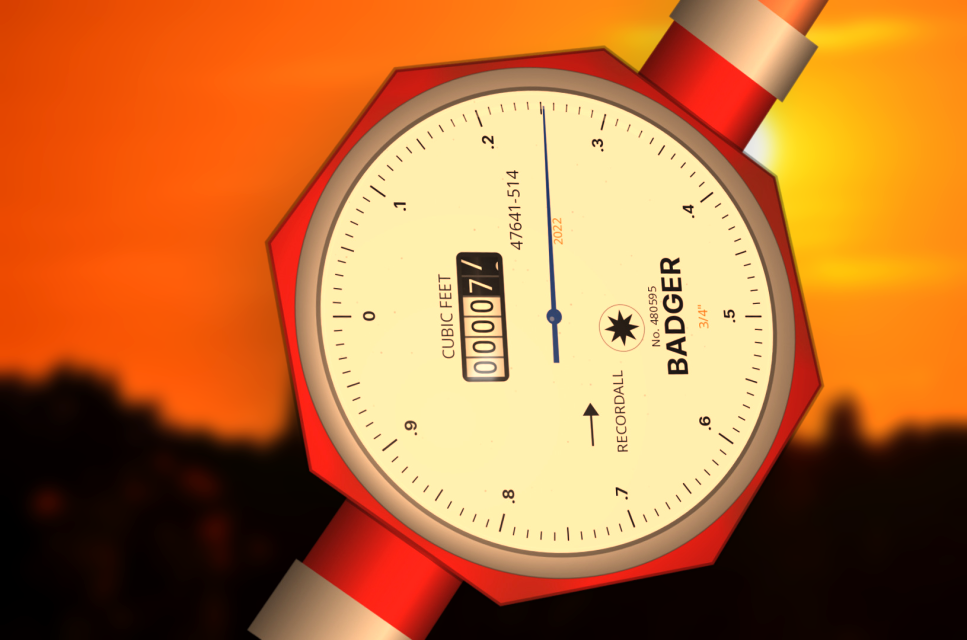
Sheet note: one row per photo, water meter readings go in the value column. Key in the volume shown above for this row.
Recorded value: 77.25 ft³
